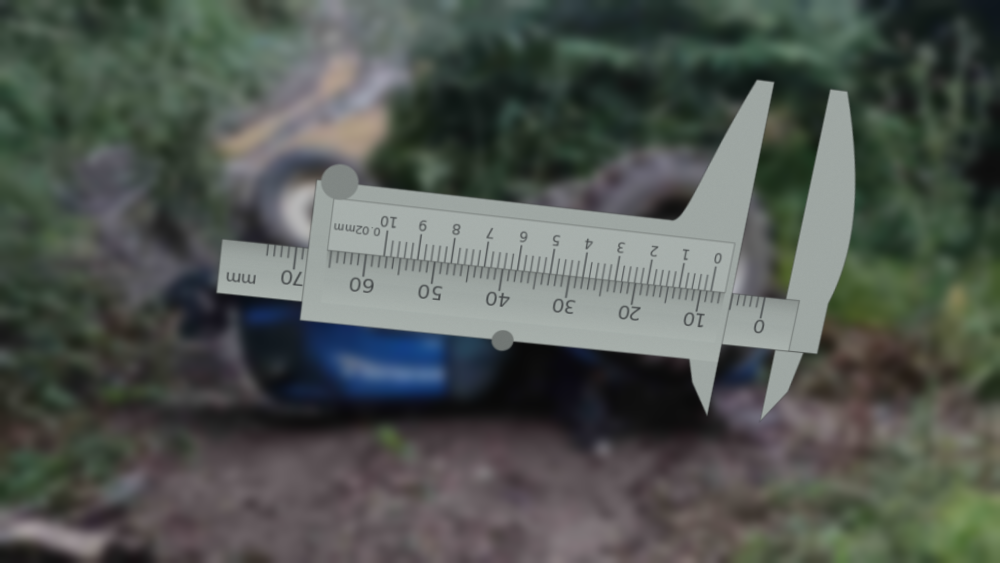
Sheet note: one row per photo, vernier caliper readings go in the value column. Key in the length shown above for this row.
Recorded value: 8.4 mm
